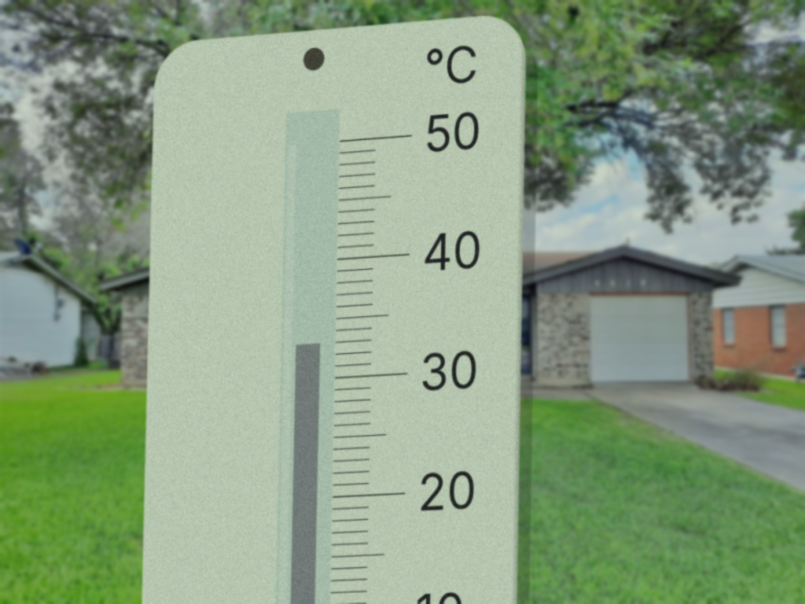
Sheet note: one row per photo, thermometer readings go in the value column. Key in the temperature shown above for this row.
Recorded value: 33 °C
